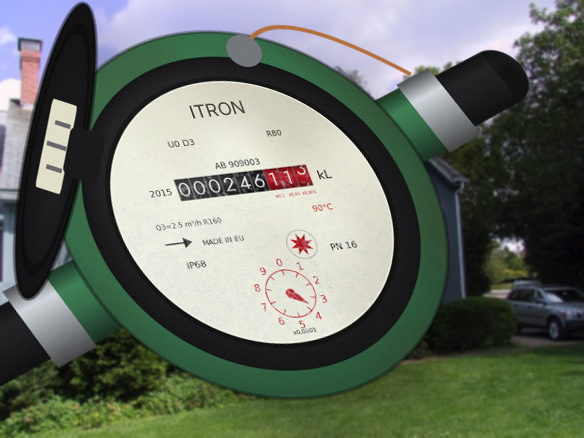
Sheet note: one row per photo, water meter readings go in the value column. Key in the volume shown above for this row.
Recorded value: 246.1133 kL
